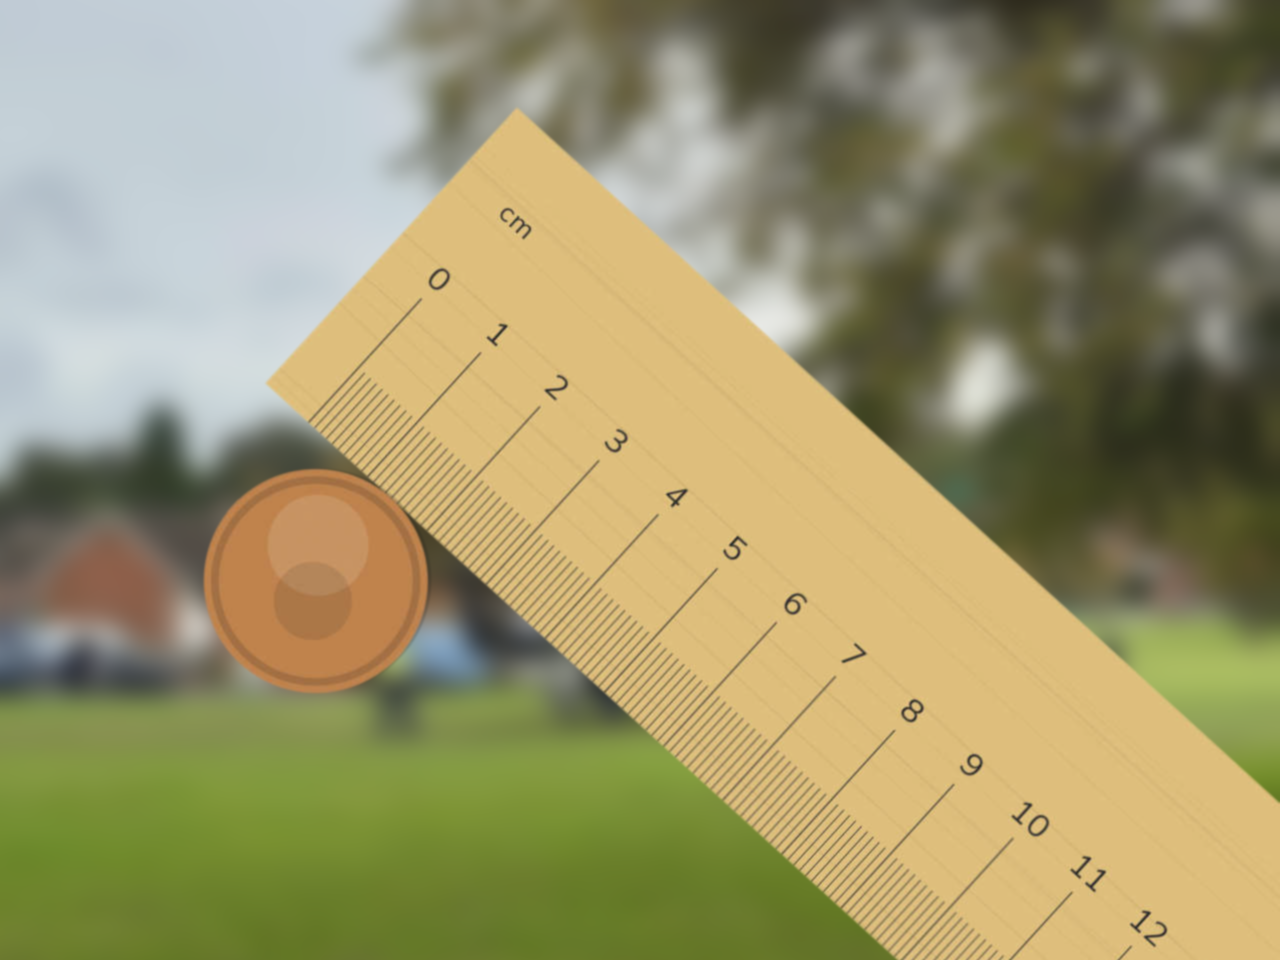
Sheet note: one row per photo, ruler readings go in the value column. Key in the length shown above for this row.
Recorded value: 2.8 cm
